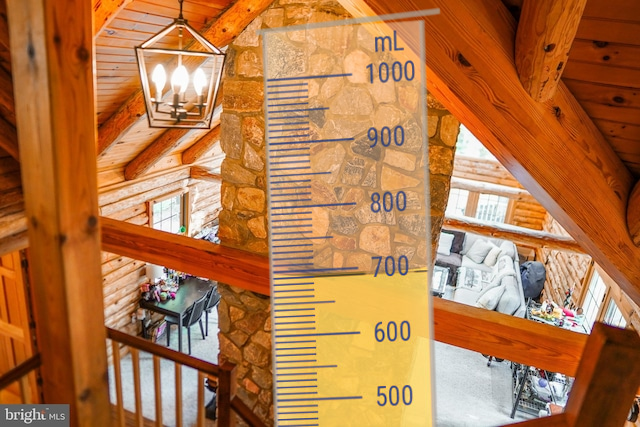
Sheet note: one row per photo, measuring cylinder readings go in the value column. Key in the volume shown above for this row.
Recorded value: 690 mL
